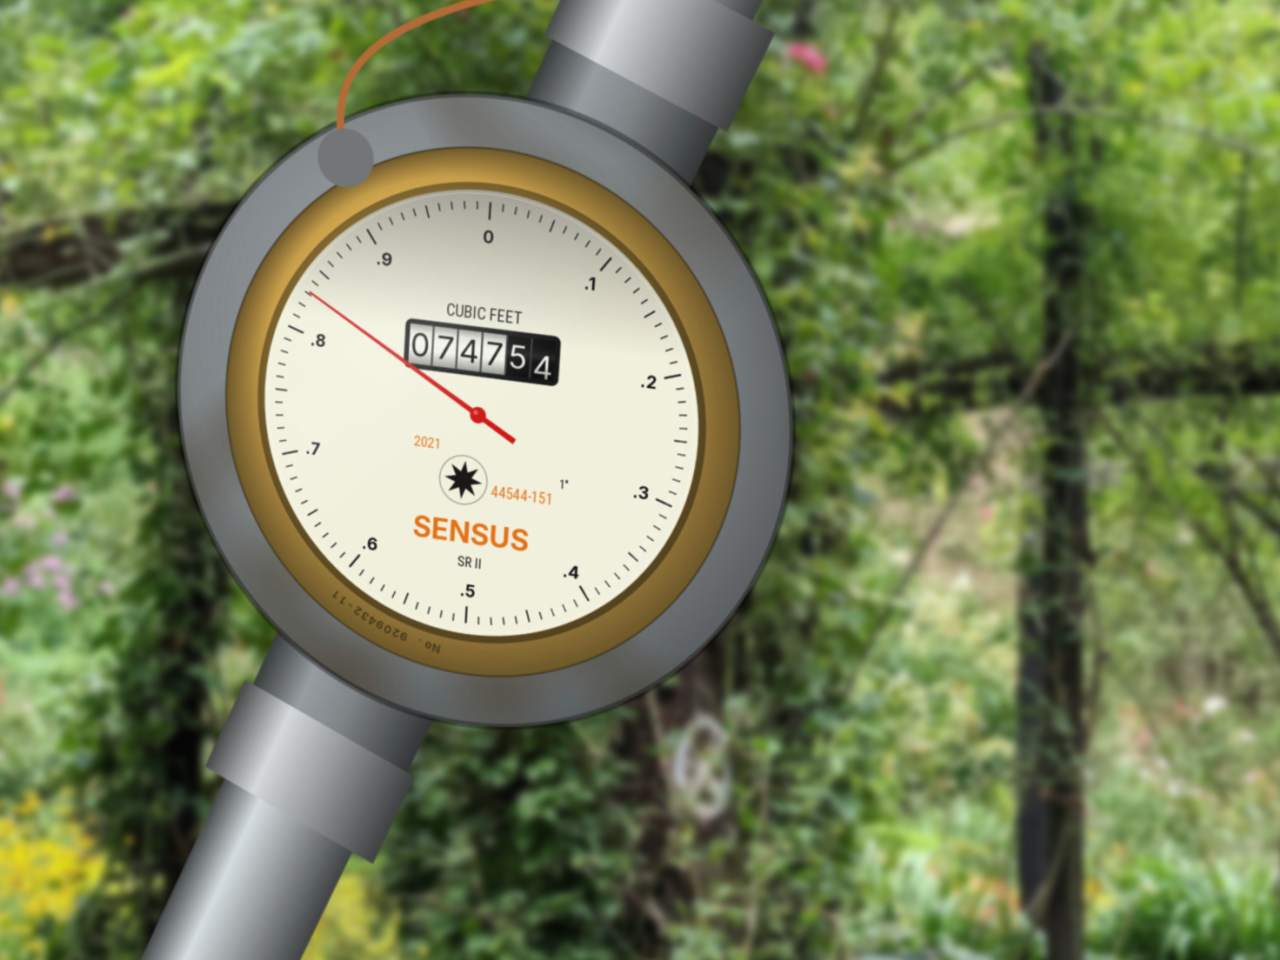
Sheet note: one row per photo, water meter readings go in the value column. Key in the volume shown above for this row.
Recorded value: 74753.83 ft³
